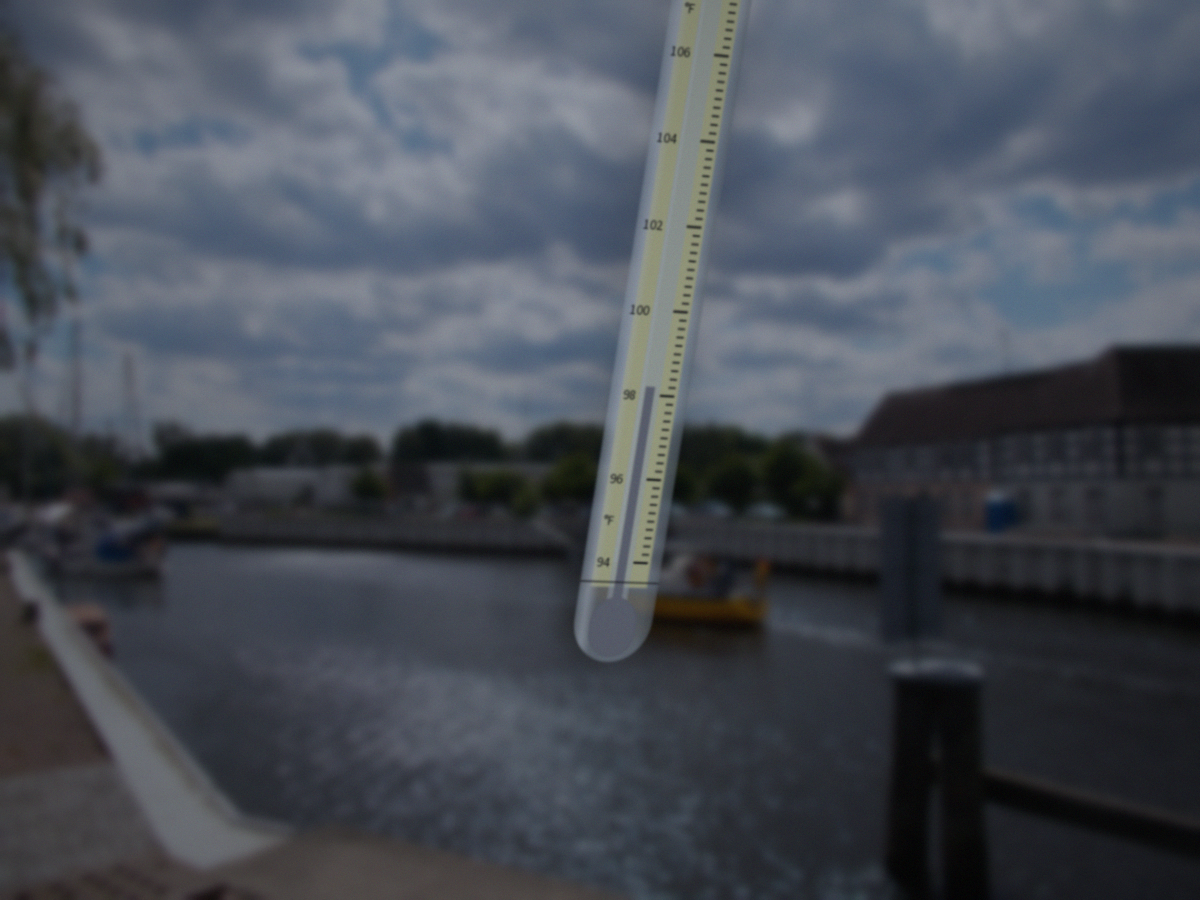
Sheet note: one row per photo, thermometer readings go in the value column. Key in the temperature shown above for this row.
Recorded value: 98.2 °F
